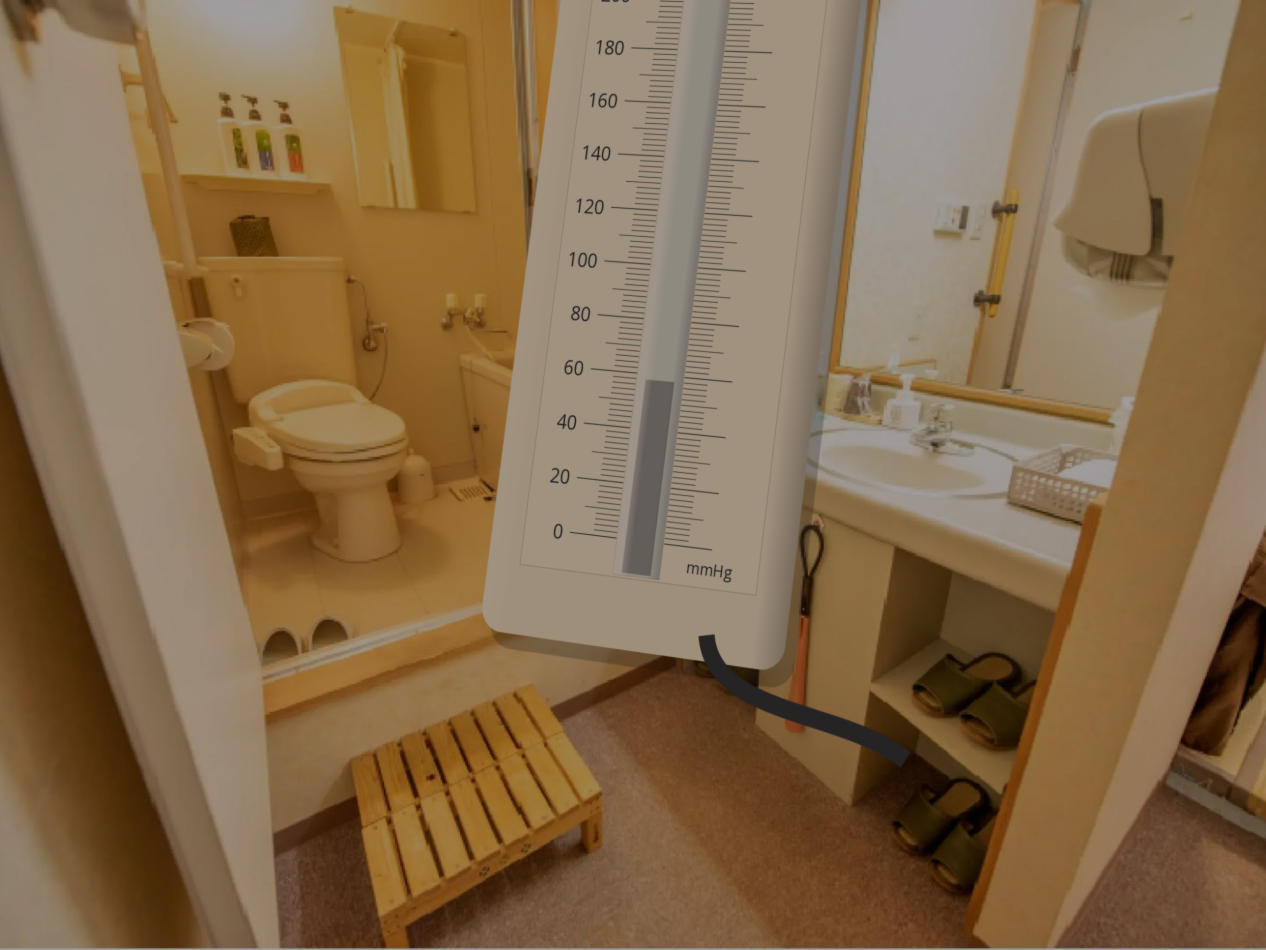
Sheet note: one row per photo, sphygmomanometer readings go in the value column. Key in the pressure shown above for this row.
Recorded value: 58 mmHg
